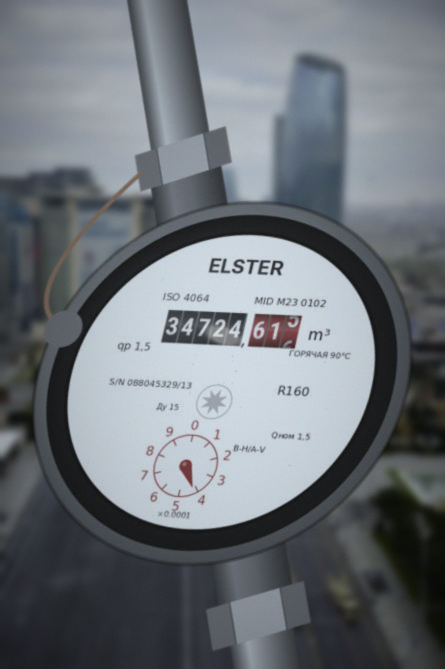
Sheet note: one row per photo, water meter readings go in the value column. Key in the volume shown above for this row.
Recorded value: 34724.6154 m³
